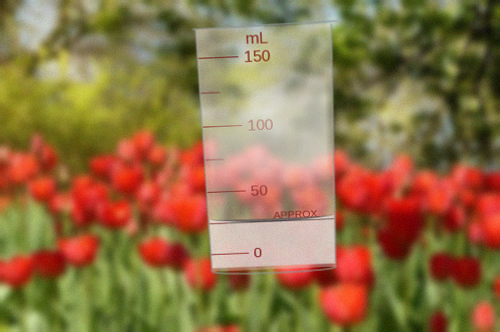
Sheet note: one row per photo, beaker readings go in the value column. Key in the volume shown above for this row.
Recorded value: 25 mL
